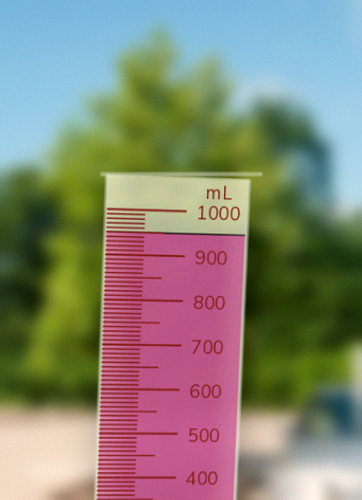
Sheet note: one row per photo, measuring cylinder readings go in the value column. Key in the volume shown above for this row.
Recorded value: 950 mL
